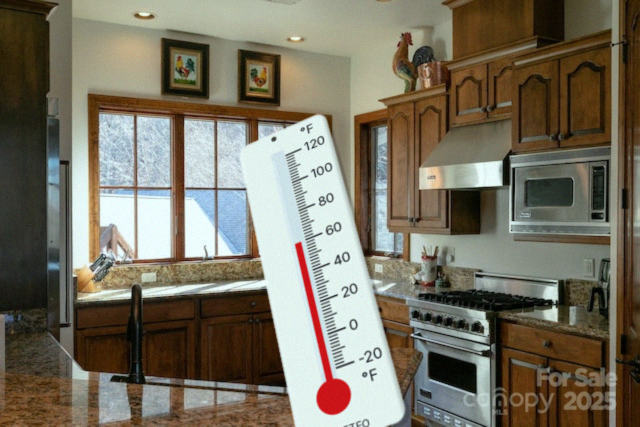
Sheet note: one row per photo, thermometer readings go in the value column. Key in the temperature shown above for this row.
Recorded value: 60 °F
